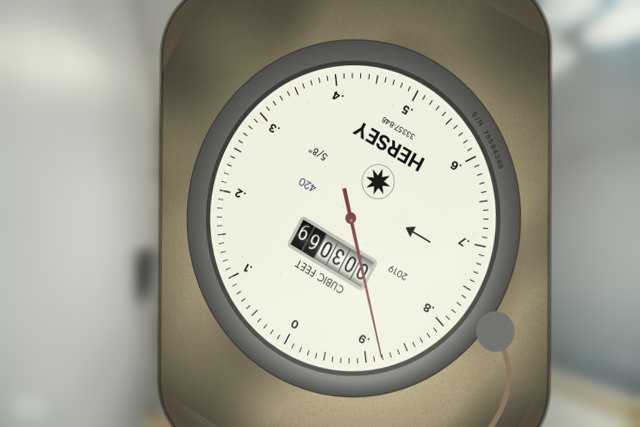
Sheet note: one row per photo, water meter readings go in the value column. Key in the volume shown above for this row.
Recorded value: 3068.88 ft³
